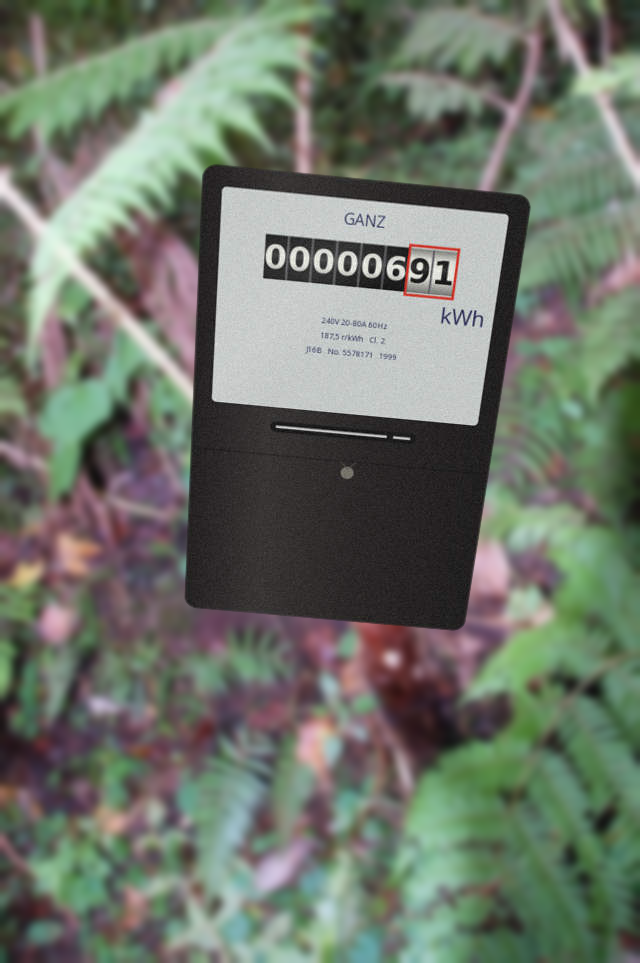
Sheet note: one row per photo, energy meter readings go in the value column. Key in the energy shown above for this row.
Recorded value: 6.91 kWh
